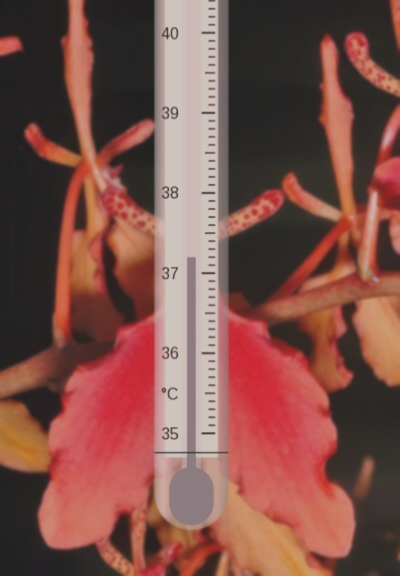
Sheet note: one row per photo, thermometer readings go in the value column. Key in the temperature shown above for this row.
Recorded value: 37.2 °C
